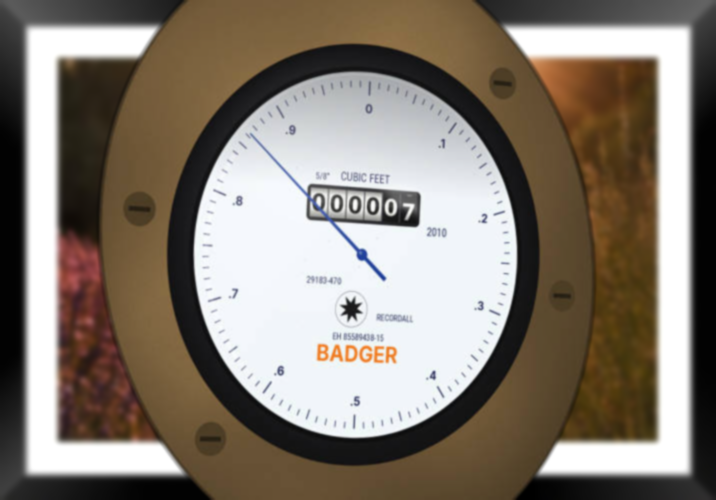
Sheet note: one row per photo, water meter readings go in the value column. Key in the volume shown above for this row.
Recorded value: 6.86 ft³
